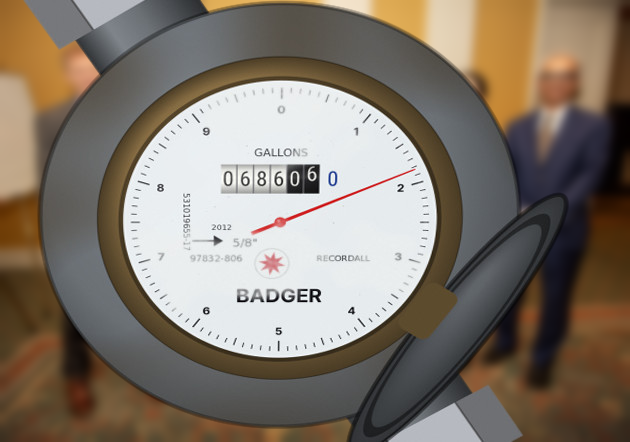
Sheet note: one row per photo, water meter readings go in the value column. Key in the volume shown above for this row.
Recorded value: 686061.8 gal
